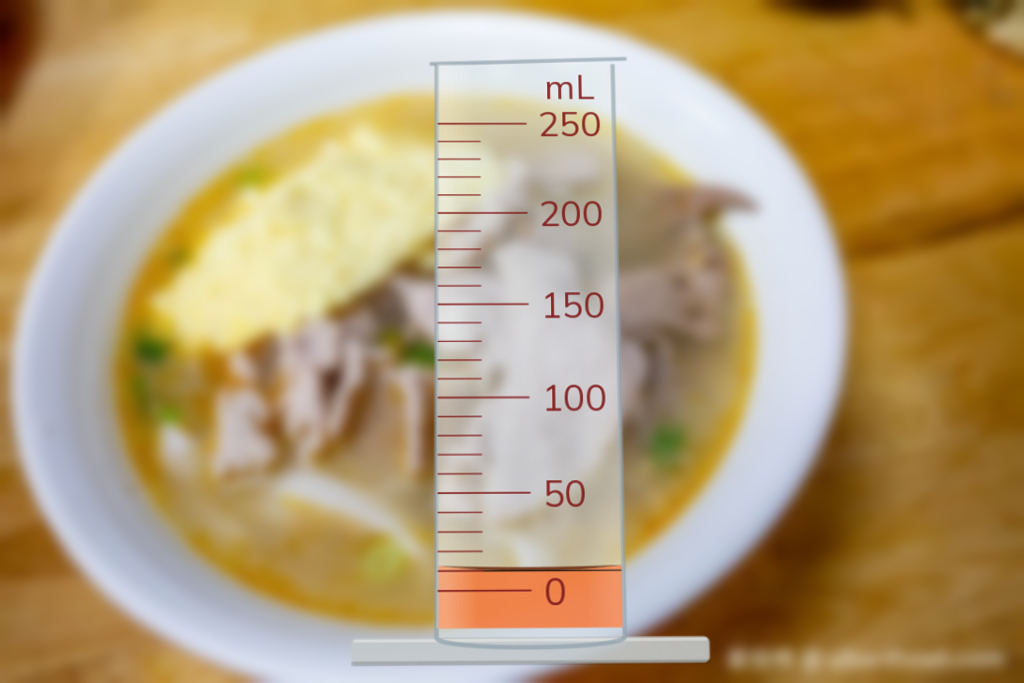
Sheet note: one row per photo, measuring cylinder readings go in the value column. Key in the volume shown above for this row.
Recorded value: 10 mL
